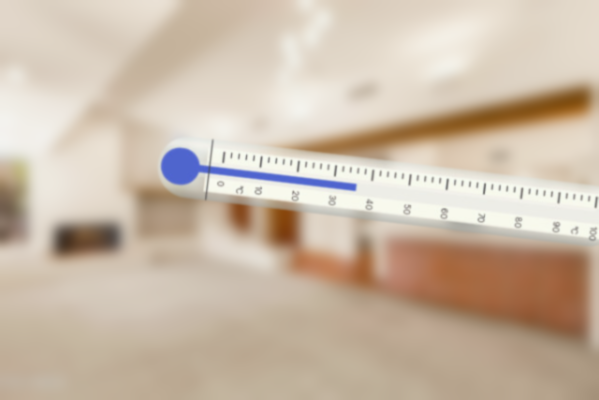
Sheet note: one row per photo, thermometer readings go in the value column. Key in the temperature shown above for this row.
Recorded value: 36 °C
